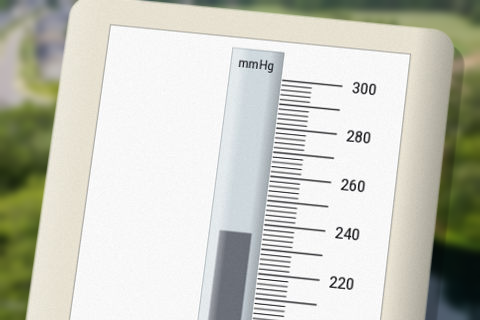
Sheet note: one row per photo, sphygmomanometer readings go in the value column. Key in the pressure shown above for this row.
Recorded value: 236 mmHg
